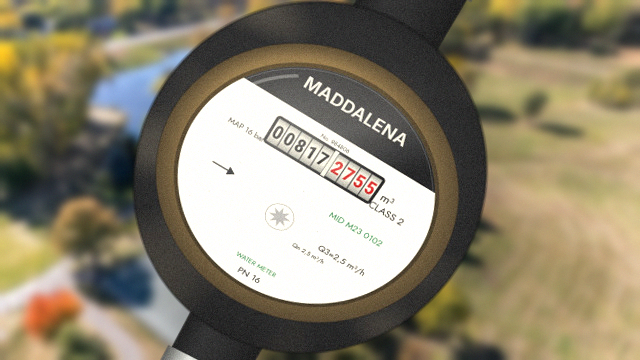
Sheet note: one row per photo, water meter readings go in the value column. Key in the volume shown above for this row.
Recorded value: 817.2755 m³
